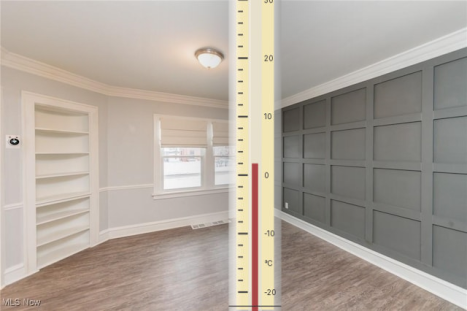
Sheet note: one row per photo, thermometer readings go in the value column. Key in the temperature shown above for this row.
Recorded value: 2 °C
